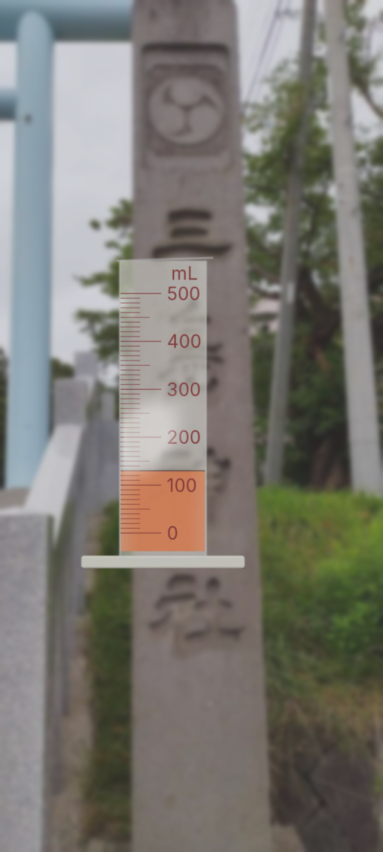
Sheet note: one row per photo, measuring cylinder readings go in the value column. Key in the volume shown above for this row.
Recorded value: 130 mL
